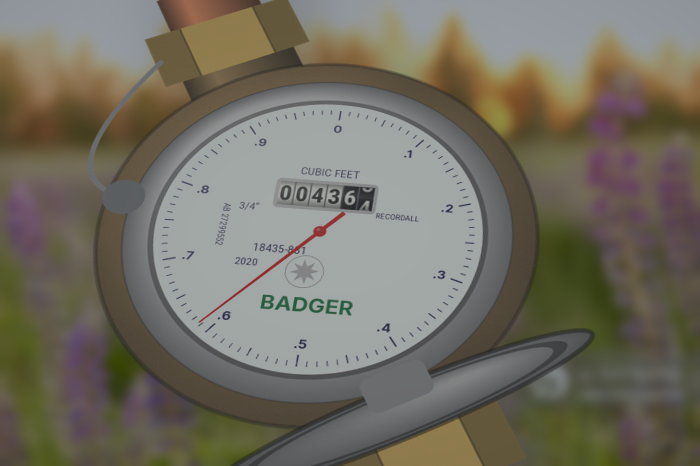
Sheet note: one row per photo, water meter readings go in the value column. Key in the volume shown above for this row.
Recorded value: 4363.61 ft³
